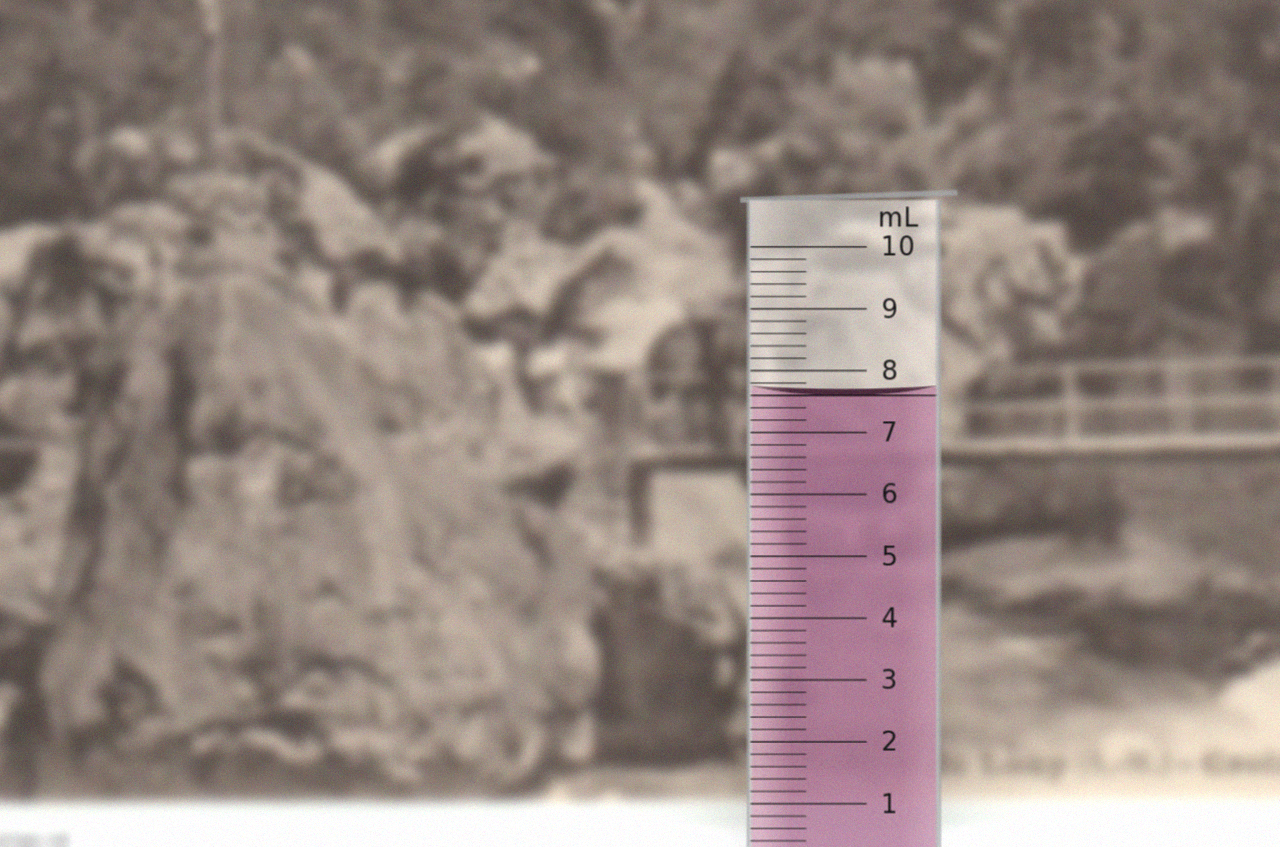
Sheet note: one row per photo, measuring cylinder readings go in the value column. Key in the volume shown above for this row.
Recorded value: 7.6 mL
